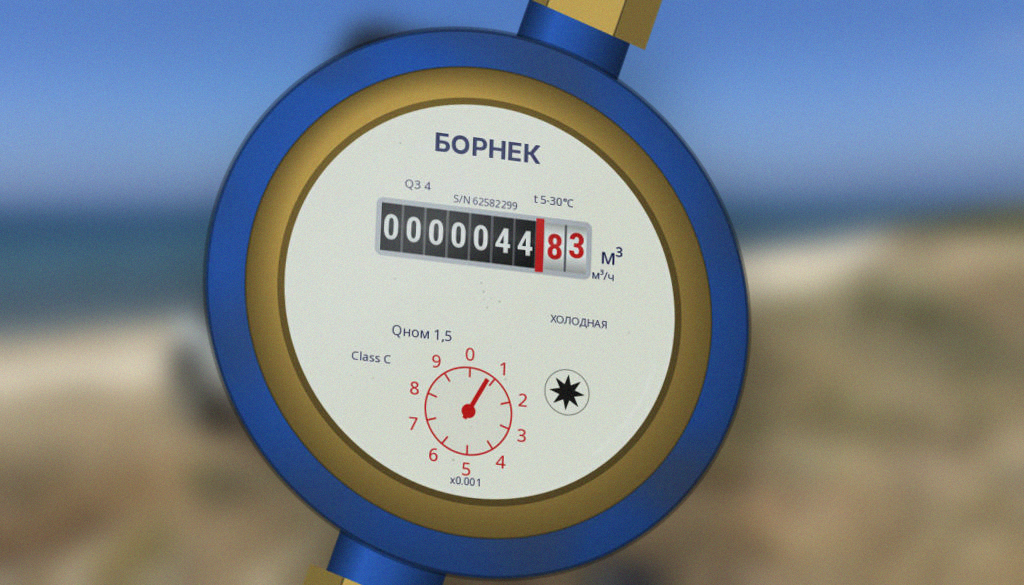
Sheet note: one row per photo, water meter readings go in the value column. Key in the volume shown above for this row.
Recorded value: 44.830 m³
